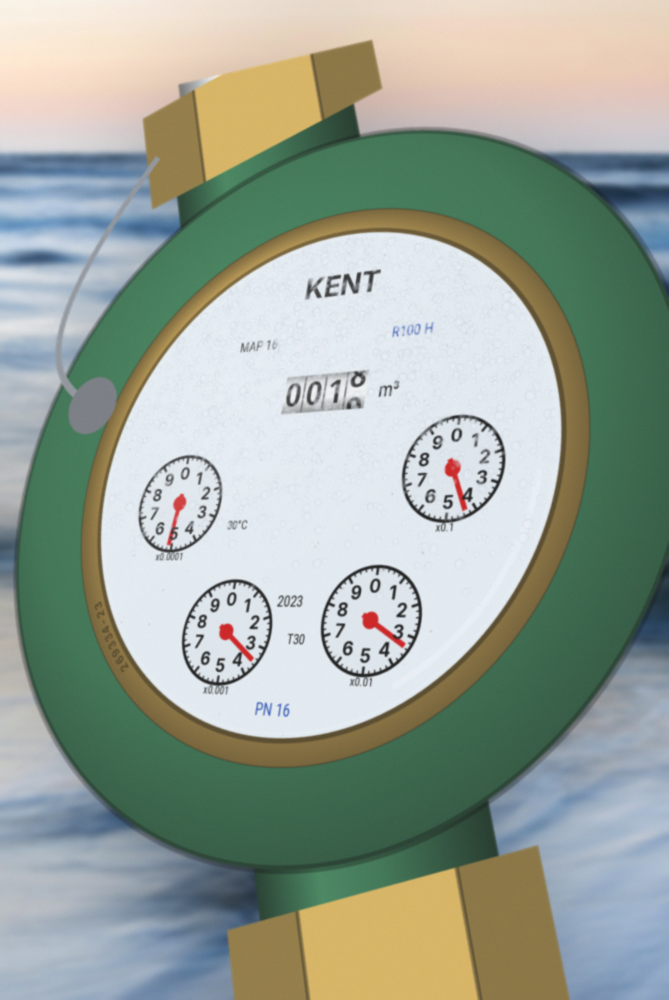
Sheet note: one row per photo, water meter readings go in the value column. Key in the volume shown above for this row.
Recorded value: 18.4335 m³
